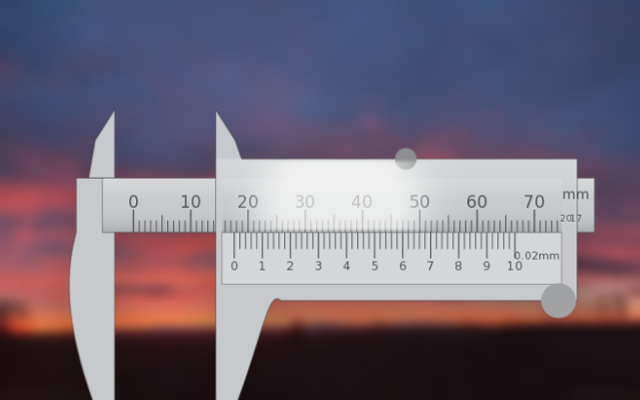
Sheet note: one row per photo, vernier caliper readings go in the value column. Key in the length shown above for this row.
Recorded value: 17.6 mm
